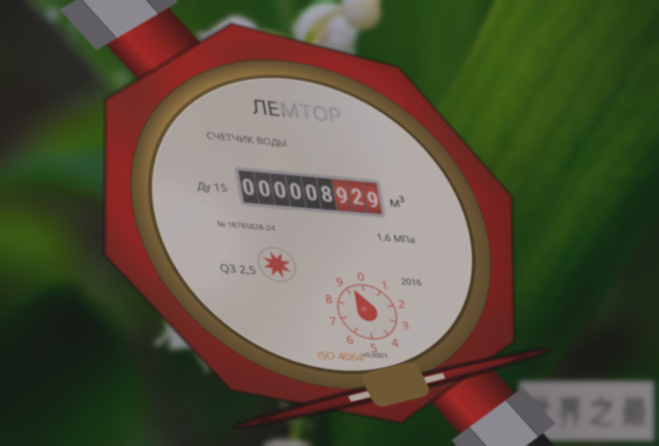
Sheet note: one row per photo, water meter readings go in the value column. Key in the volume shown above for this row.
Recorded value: 8.9289 m³
